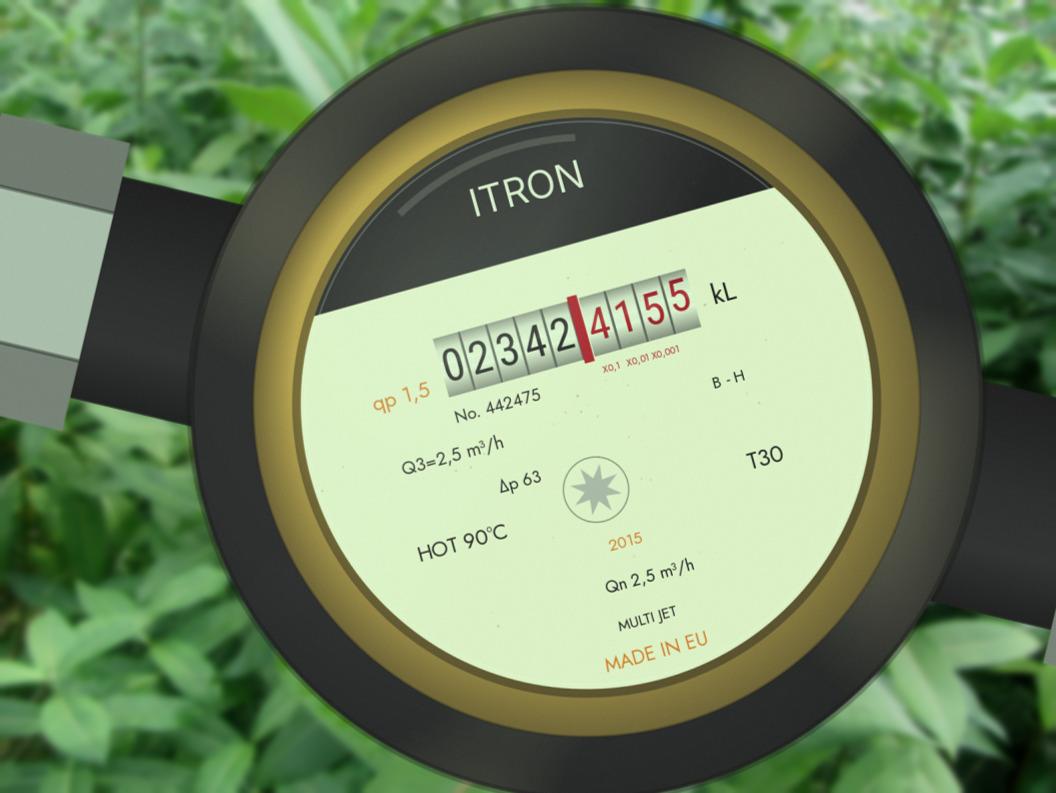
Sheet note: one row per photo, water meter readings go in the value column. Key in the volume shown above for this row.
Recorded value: 2342.4155 kL
